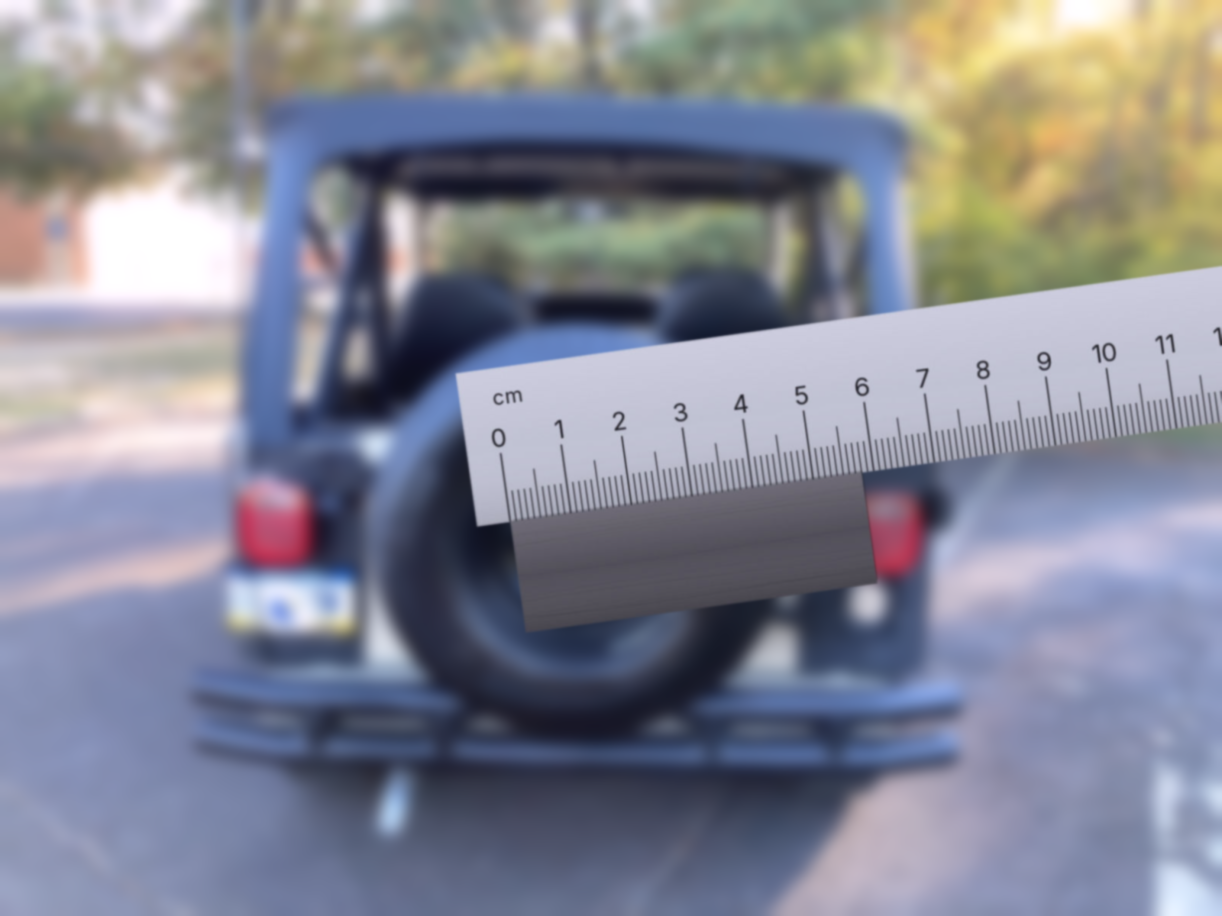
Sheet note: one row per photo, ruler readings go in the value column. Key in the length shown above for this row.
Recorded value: 5.8 cm
